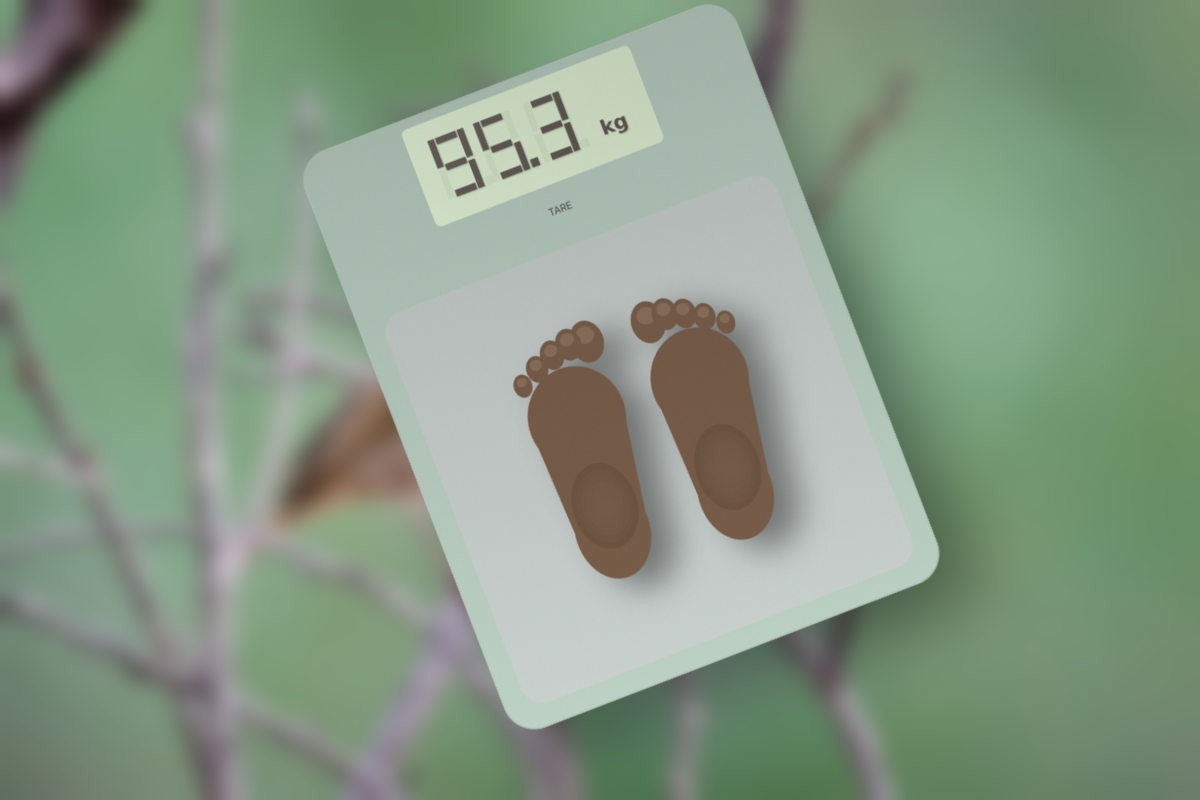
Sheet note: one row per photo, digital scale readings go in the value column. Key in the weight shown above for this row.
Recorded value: 95.3 kg
